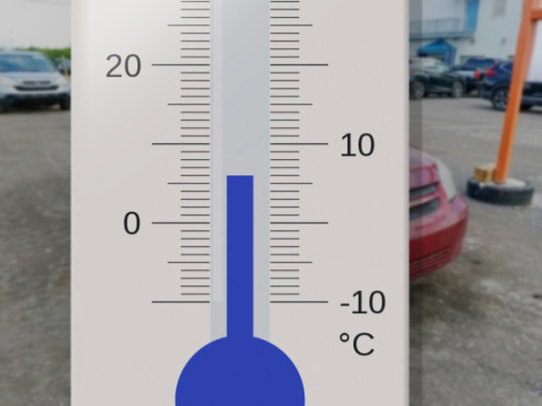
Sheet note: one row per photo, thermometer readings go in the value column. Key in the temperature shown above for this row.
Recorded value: 6 °C
